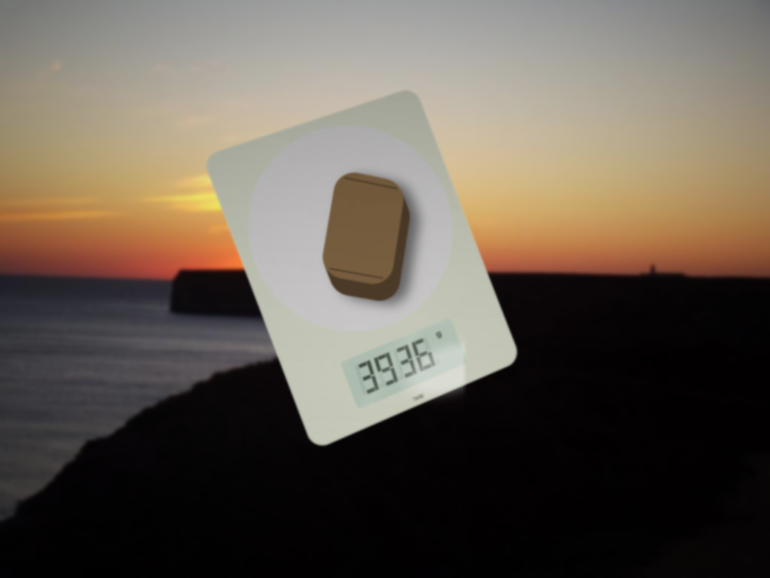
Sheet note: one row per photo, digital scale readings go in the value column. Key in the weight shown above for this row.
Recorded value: 3936 g
